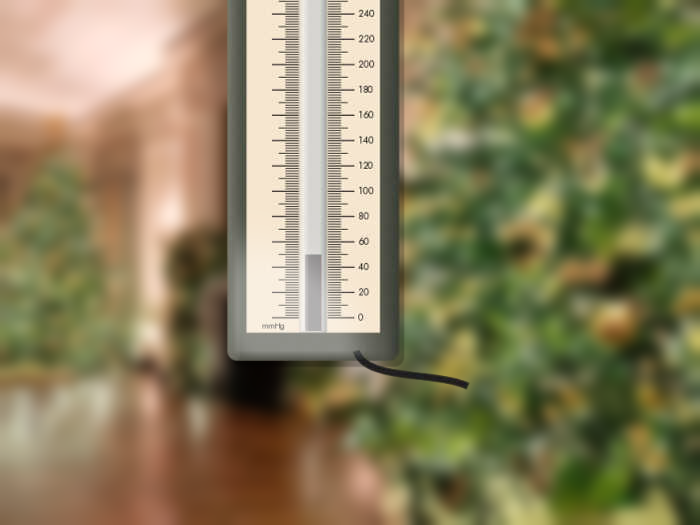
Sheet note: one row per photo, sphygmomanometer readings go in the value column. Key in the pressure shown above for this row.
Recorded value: 50 mmHg
